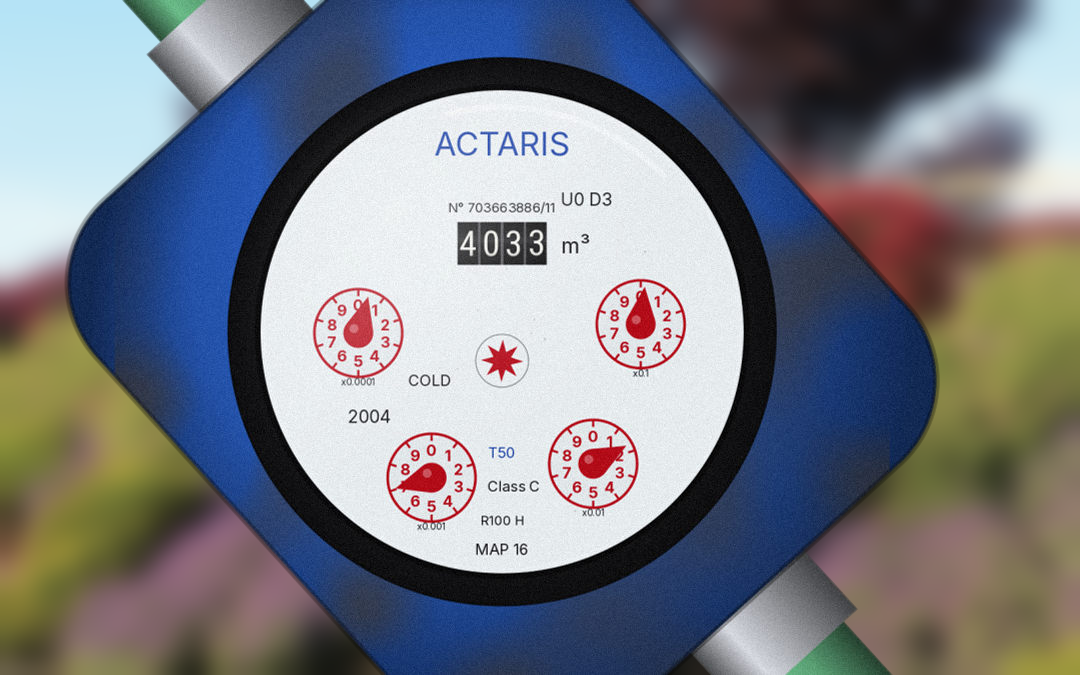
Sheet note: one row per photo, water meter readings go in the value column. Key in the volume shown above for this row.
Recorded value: 4033.0170 m³
